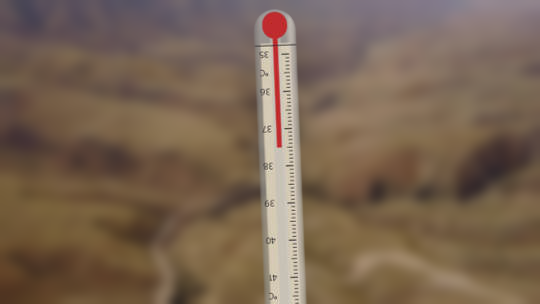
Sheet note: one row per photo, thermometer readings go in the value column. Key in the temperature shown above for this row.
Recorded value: 37.5 °C
